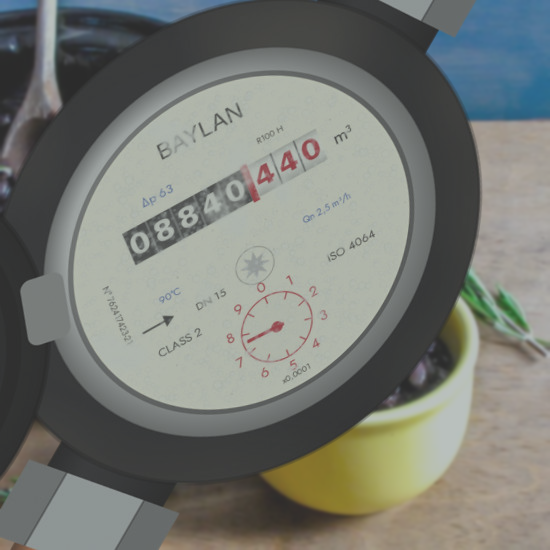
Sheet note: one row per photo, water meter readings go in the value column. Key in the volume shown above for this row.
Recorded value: 8840.4407 m³
